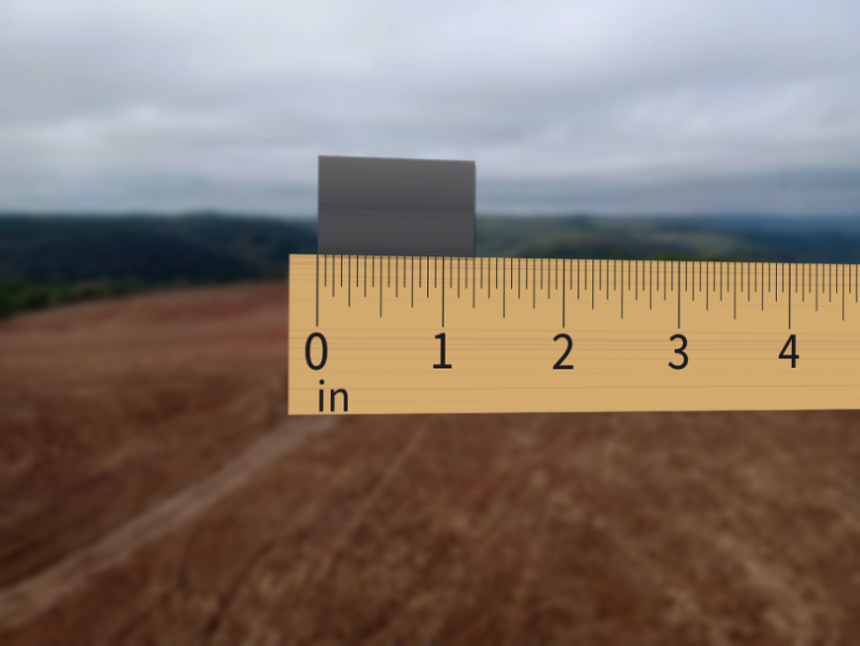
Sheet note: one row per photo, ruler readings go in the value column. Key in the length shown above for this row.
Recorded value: 1.25 in
